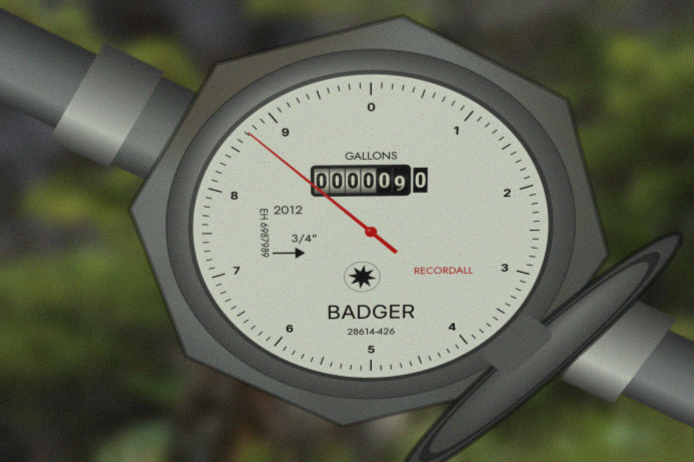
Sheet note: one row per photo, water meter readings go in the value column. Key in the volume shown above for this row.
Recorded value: 88.7 gal
